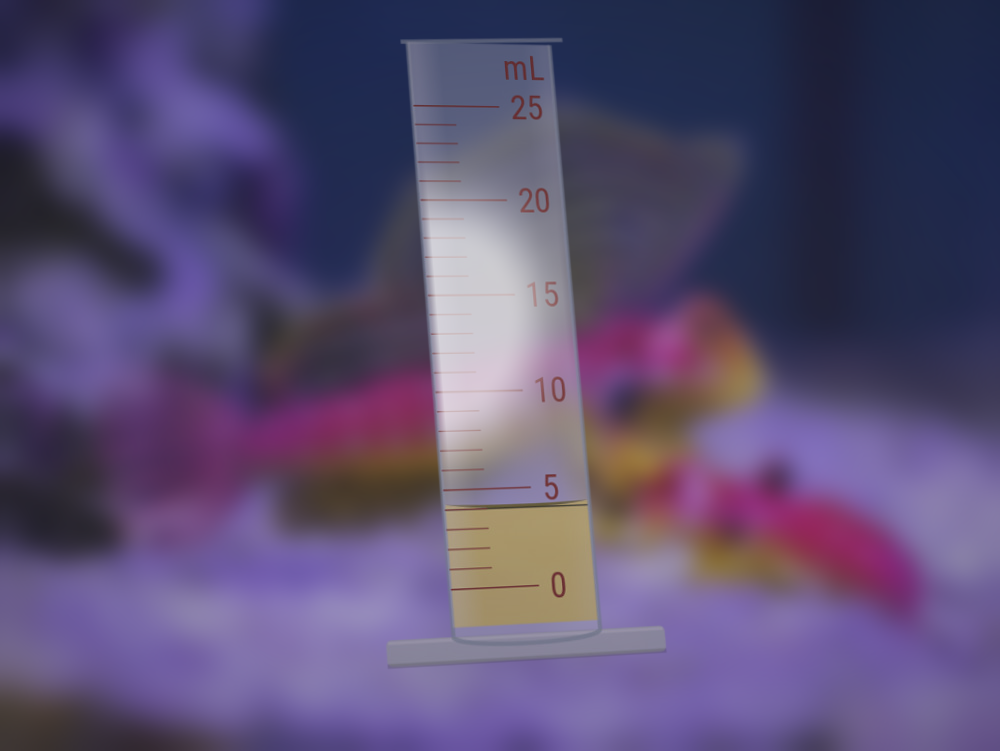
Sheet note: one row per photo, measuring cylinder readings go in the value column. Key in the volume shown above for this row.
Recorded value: 4 mL
